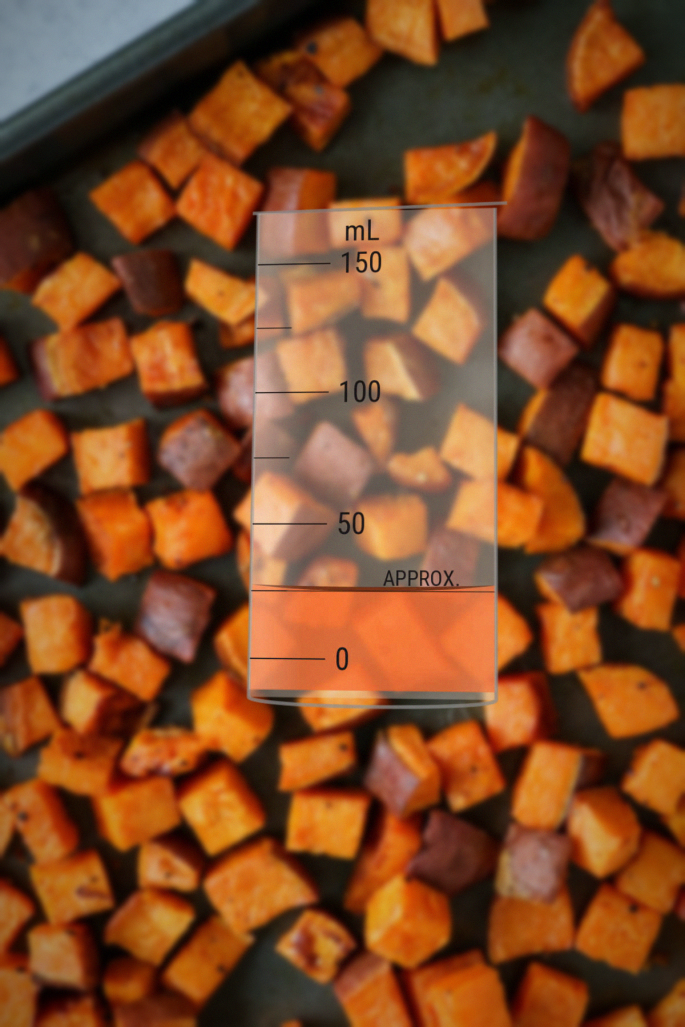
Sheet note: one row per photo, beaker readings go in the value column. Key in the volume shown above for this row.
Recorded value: 25 mL
